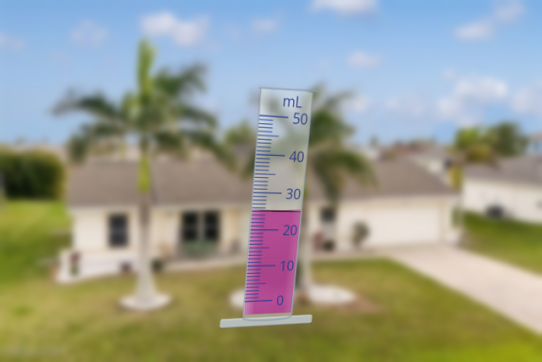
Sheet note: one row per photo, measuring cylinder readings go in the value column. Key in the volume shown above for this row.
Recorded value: 25 mL
